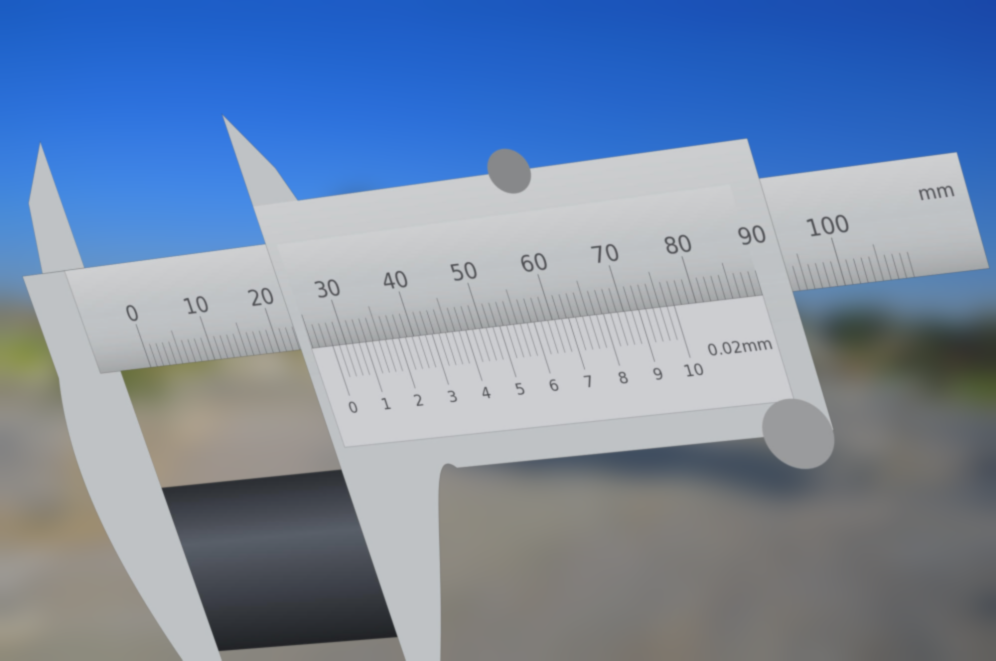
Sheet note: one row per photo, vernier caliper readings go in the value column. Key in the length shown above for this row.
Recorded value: 28.0 mm
